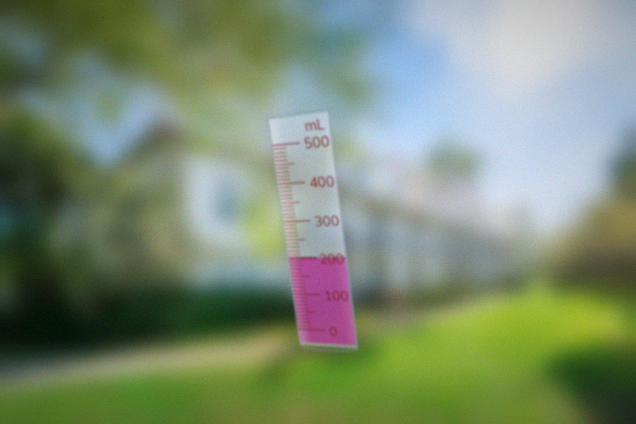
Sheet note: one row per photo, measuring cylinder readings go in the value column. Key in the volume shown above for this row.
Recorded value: 200 mL
